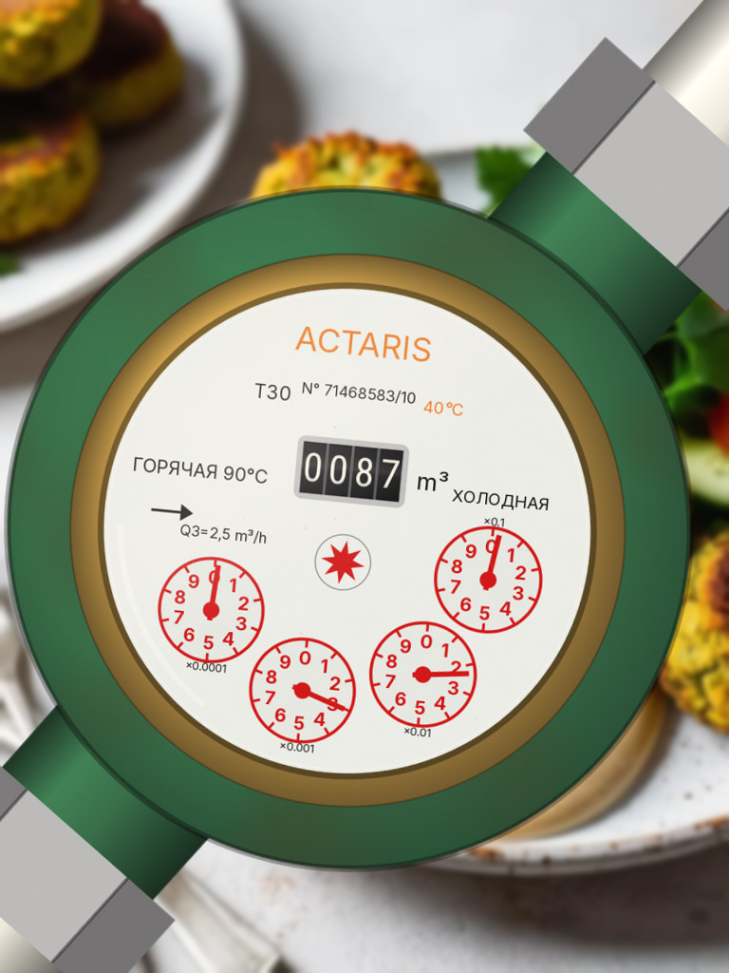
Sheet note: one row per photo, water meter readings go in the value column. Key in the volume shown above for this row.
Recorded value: 87.0230 m³
